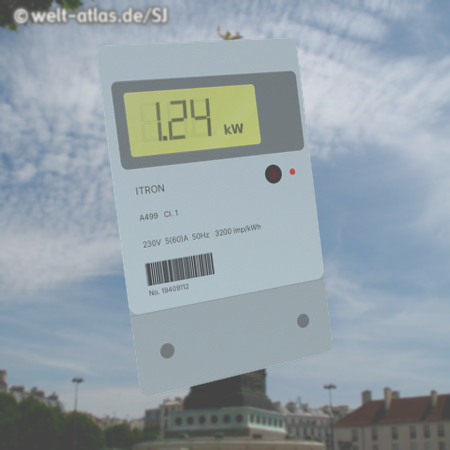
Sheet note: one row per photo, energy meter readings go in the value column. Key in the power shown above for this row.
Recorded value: 1.24 kW
